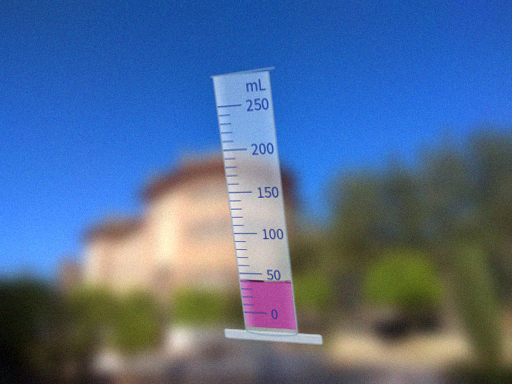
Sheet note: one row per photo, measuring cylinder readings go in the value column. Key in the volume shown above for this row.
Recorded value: 40 mL
